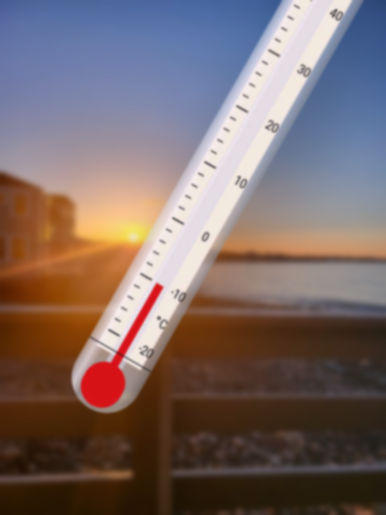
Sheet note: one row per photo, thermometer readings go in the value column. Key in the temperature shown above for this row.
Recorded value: -10 °C
